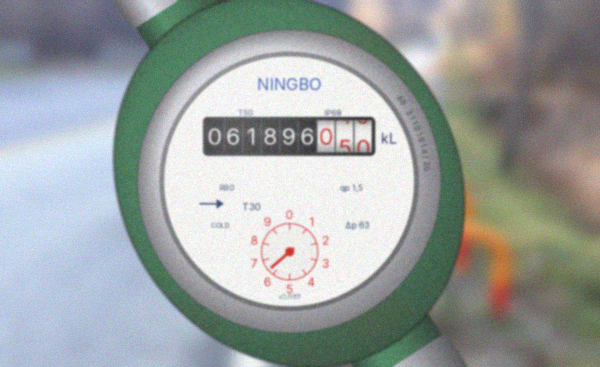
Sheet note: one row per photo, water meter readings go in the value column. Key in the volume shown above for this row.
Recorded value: 61896.0496 kL
